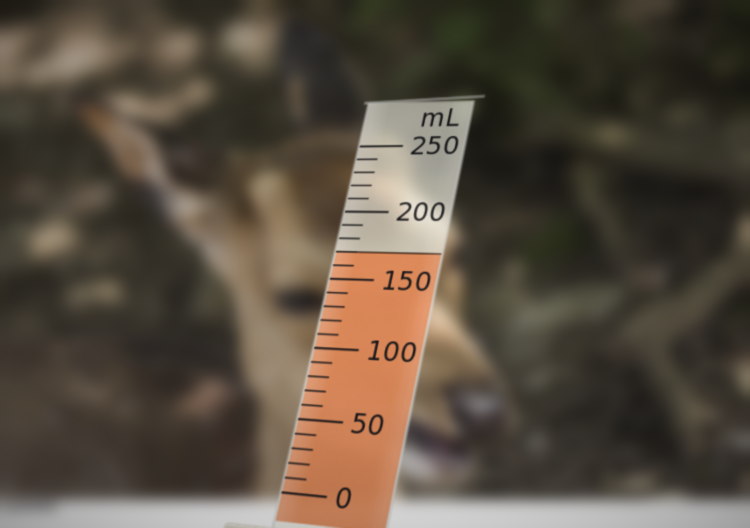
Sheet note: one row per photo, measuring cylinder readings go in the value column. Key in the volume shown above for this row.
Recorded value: 170 mL
